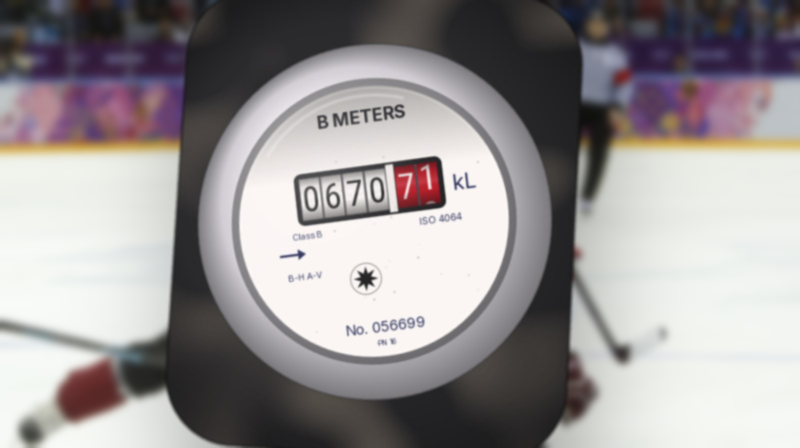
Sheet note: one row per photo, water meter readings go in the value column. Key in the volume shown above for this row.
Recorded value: 670.71 kL
